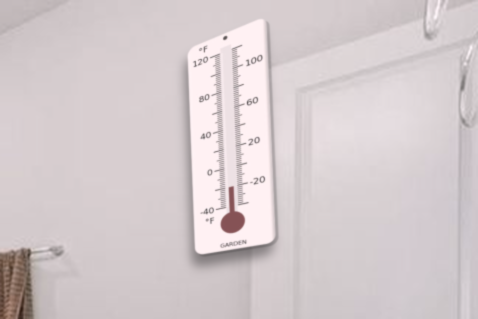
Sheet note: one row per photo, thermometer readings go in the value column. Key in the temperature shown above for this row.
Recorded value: -20 °F
